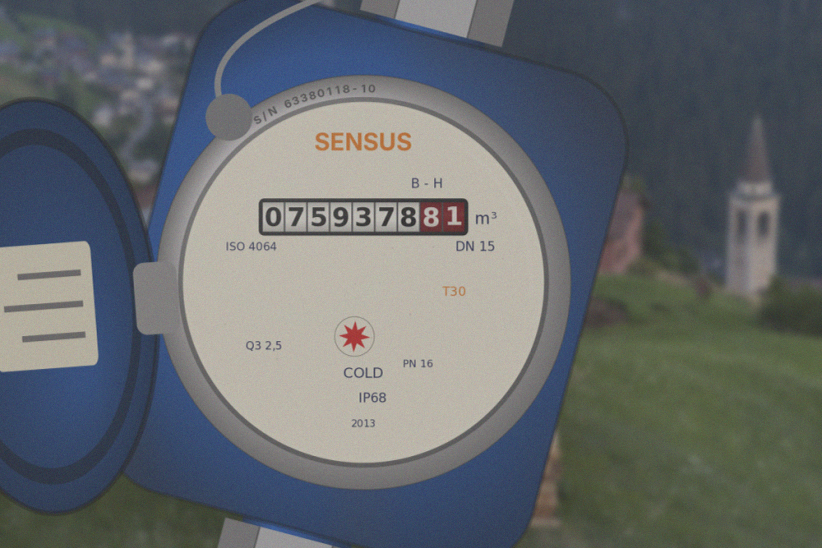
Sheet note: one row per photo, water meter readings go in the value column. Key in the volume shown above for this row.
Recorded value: 759378.81 m³
